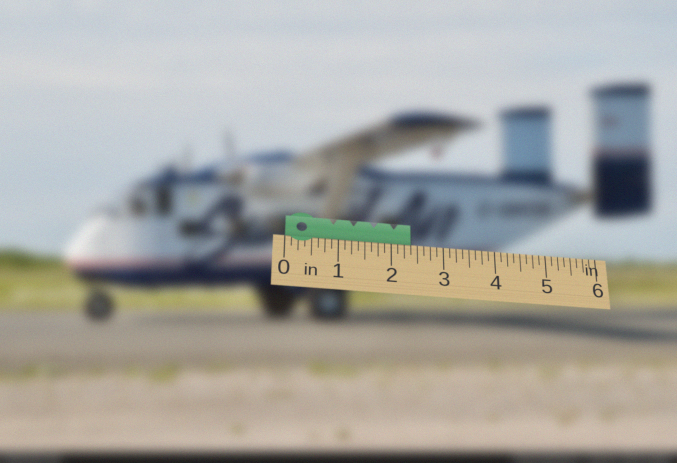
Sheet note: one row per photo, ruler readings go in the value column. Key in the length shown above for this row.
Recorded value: 2.375 in
